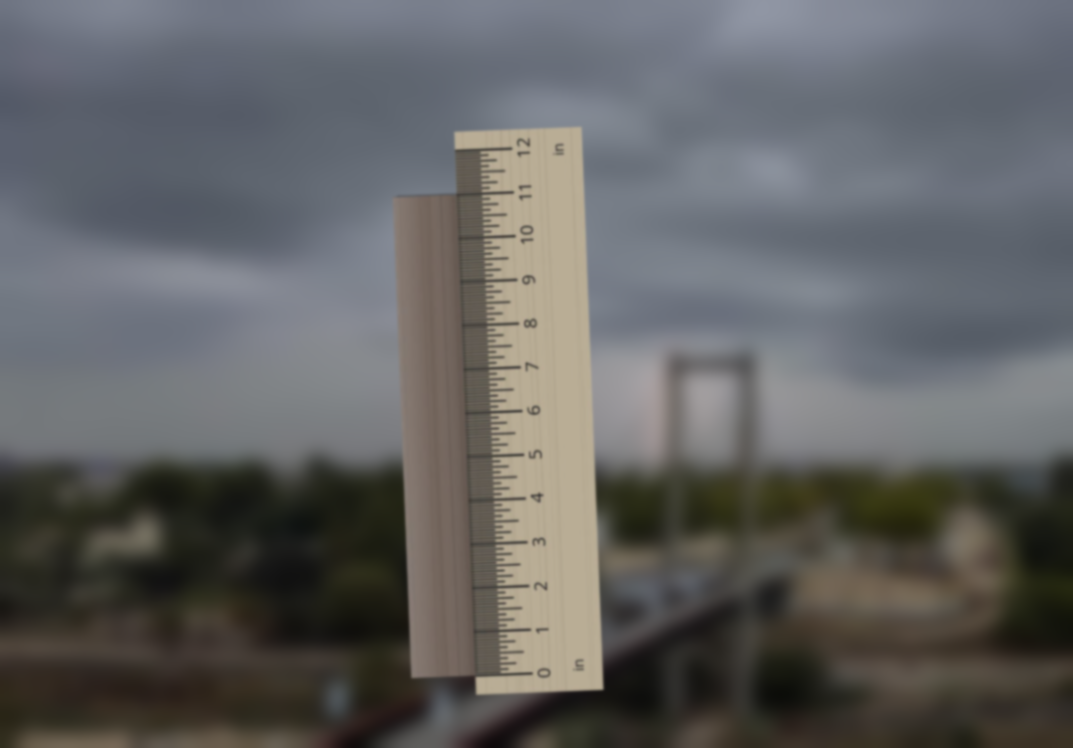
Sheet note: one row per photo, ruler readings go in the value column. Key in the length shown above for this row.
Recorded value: 11 in
